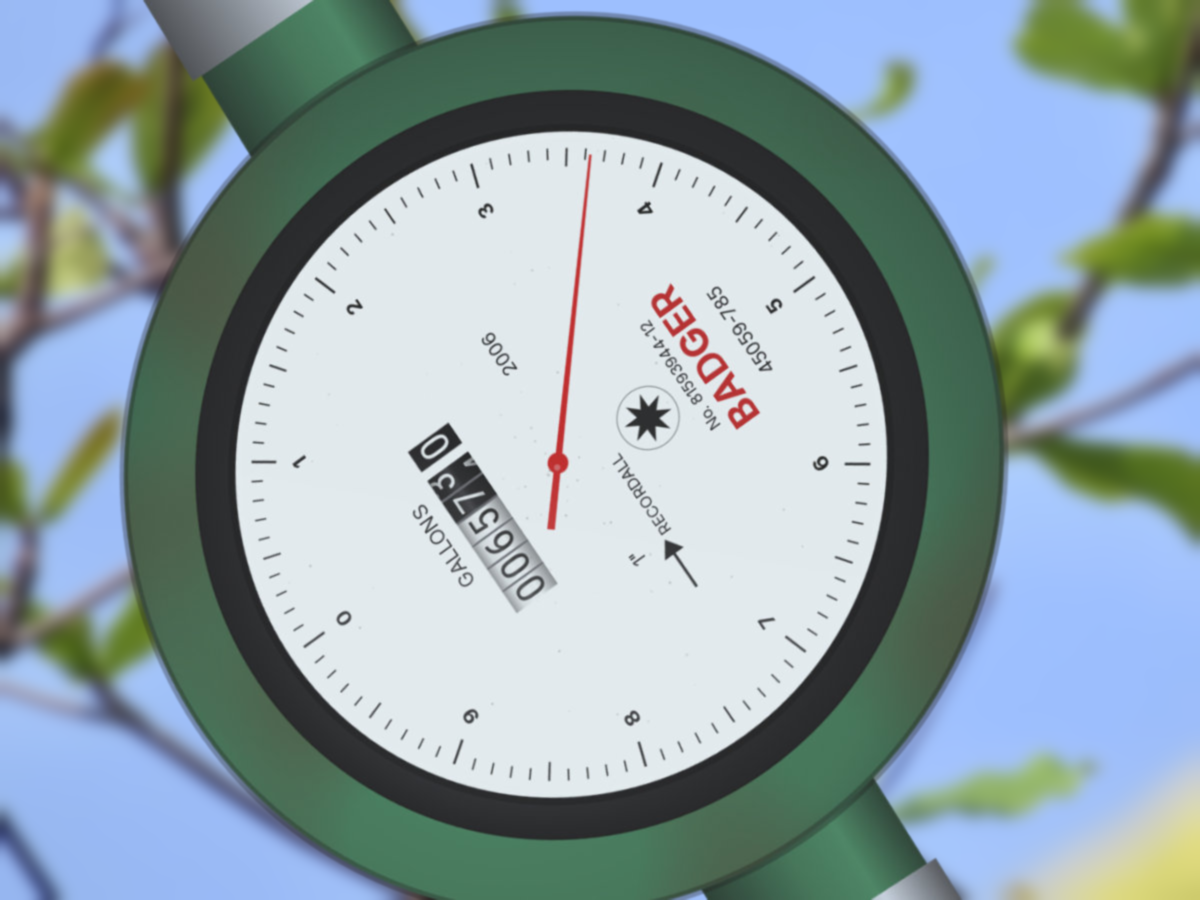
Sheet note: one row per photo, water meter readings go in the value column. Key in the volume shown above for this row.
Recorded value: 65733.6 gal
